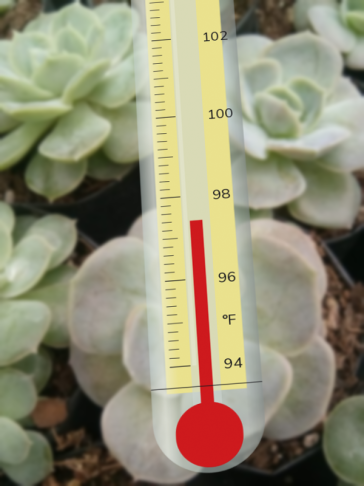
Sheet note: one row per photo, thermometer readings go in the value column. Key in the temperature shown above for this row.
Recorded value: 97.4 °F
